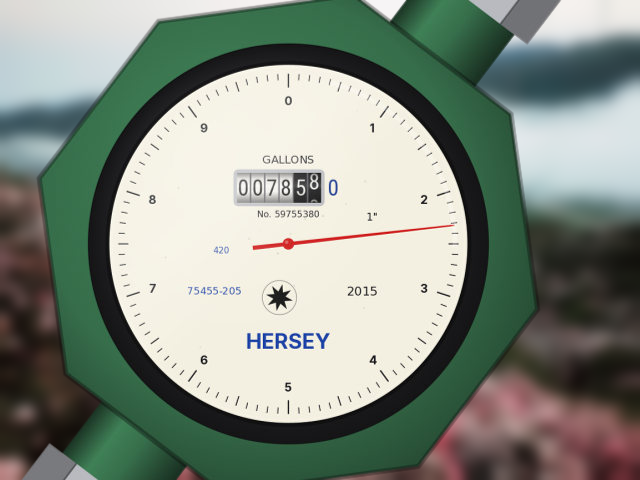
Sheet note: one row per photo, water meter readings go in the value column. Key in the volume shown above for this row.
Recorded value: 78582.3 gal
